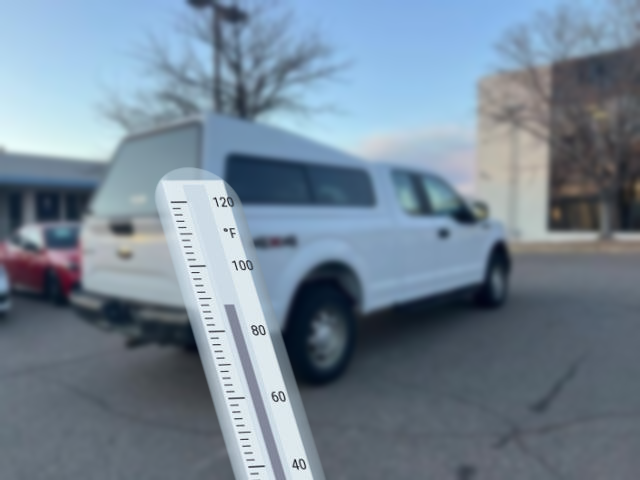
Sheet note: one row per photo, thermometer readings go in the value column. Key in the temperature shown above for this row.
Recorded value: 88 °F
